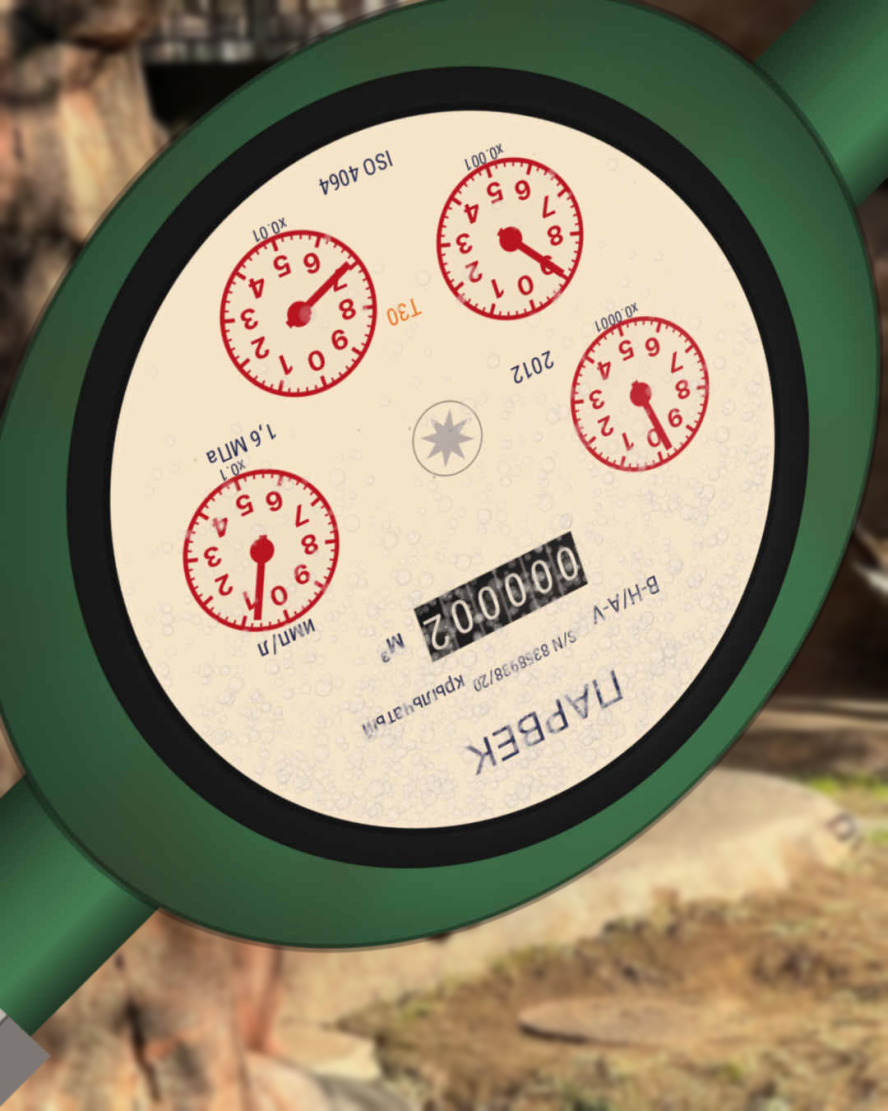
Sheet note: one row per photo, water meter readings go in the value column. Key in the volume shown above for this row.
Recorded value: 2.0689 m³
